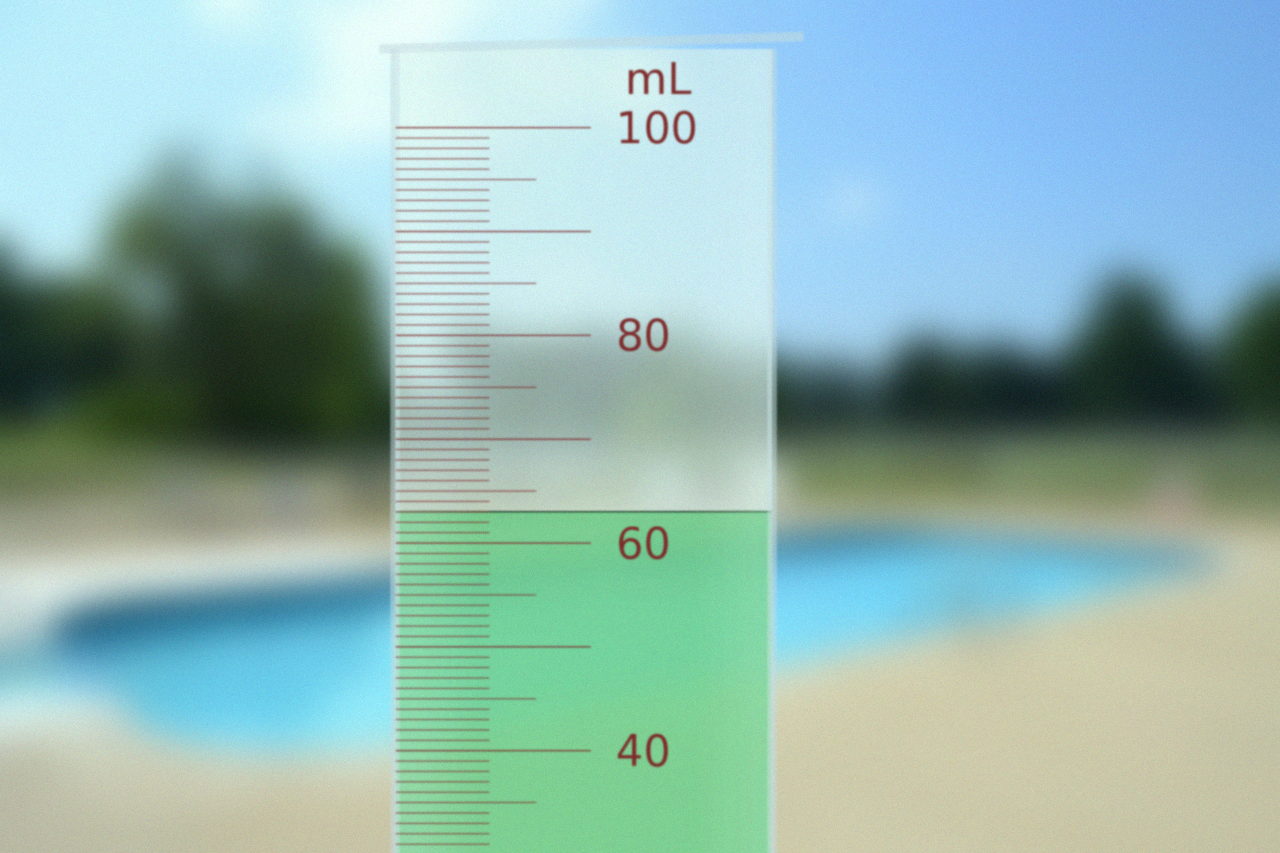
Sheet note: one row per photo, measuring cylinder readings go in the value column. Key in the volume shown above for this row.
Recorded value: 63 mL
